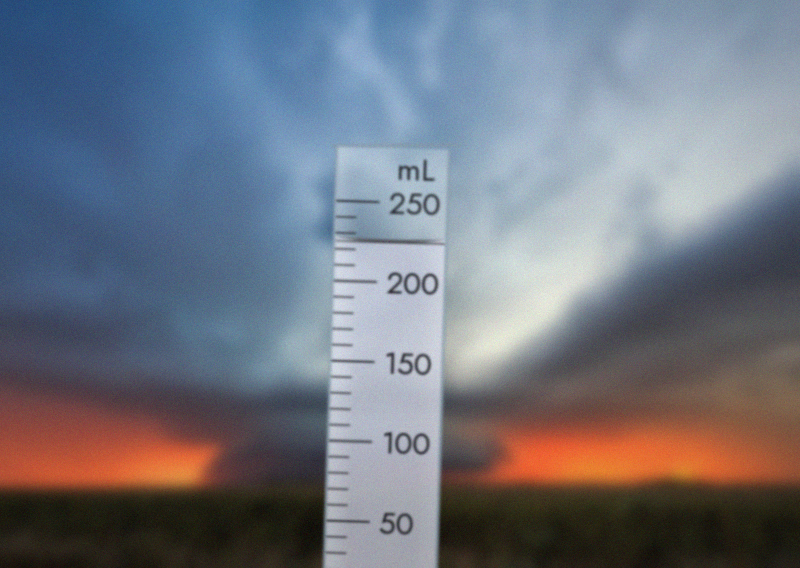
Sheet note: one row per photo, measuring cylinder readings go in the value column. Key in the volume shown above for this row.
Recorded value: 225 mL
